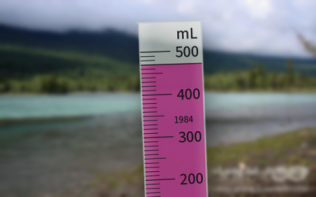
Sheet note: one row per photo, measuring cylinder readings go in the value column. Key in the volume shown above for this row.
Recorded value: 470 mL
